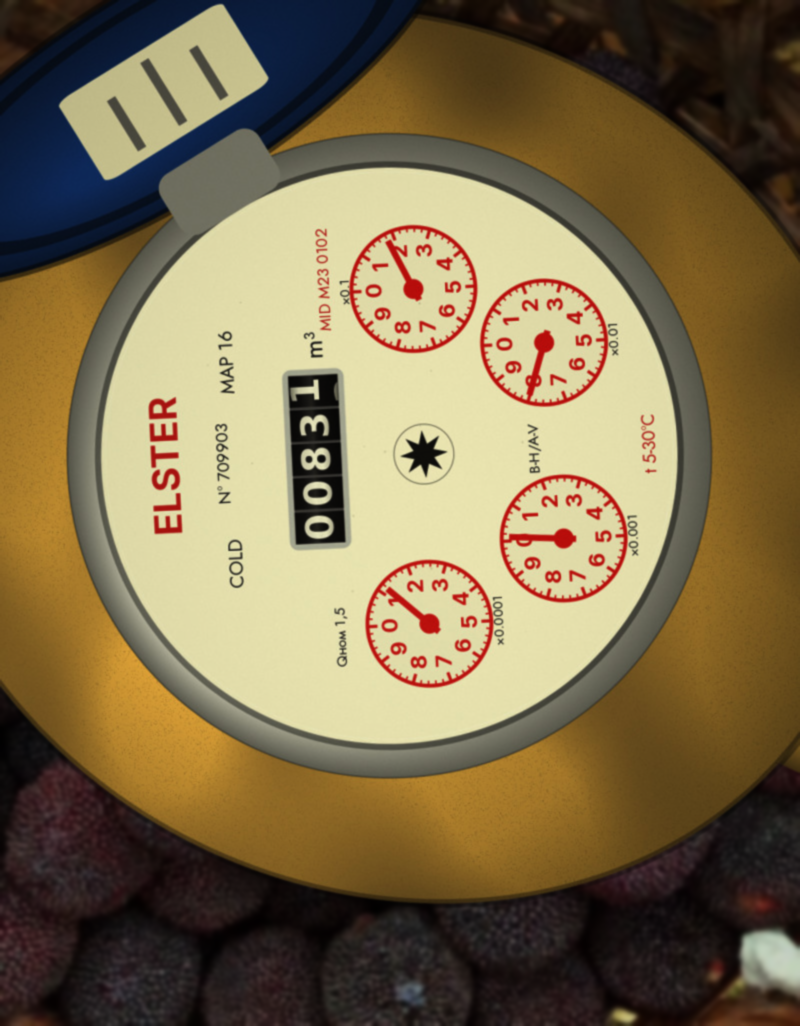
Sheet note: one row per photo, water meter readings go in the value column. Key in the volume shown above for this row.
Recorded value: 831.1801 m³
